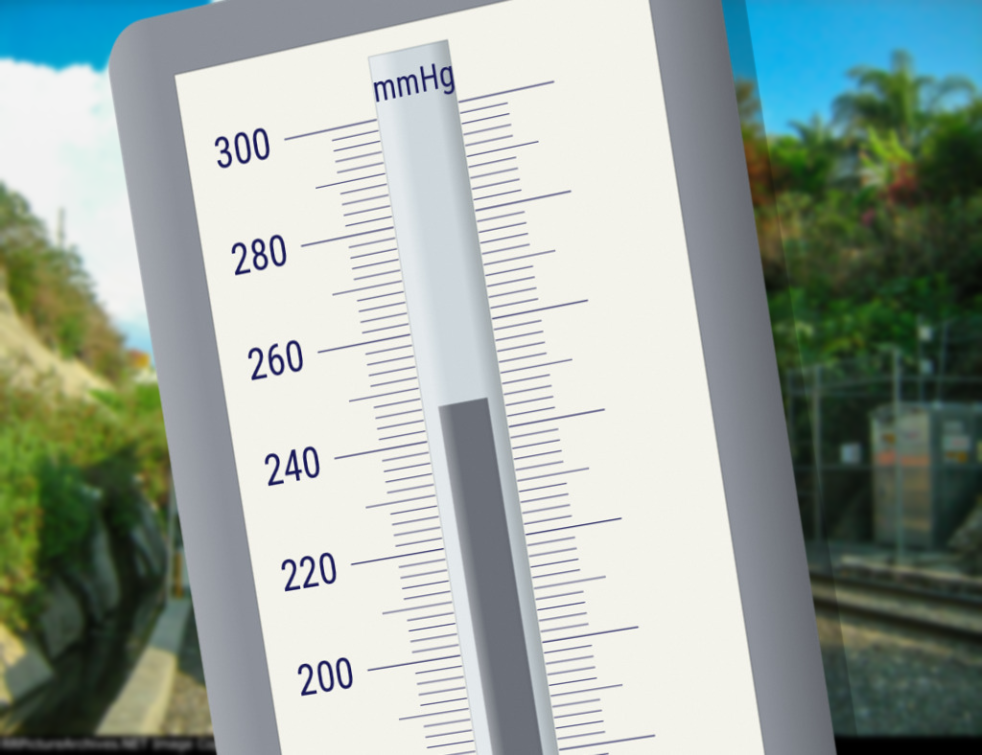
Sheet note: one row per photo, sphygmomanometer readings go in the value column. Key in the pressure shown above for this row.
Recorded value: 246 mmHg
